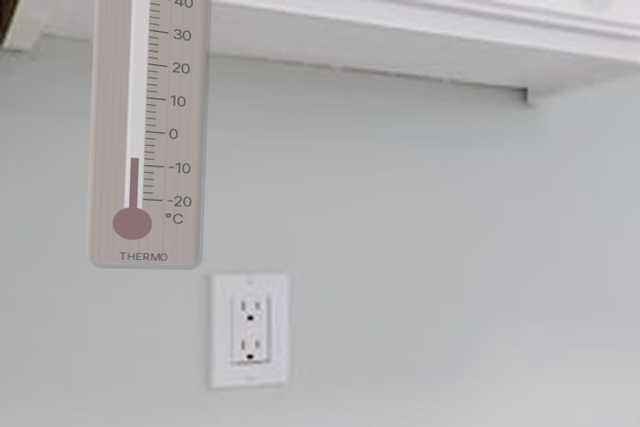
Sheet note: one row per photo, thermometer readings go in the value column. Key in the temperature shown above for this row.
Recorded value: -8 °C
